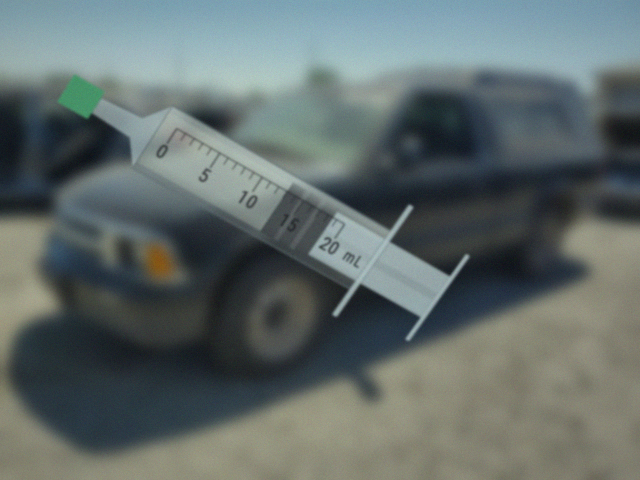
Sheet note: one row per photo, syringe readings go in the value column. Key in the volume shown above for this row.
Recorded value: 13 mL
